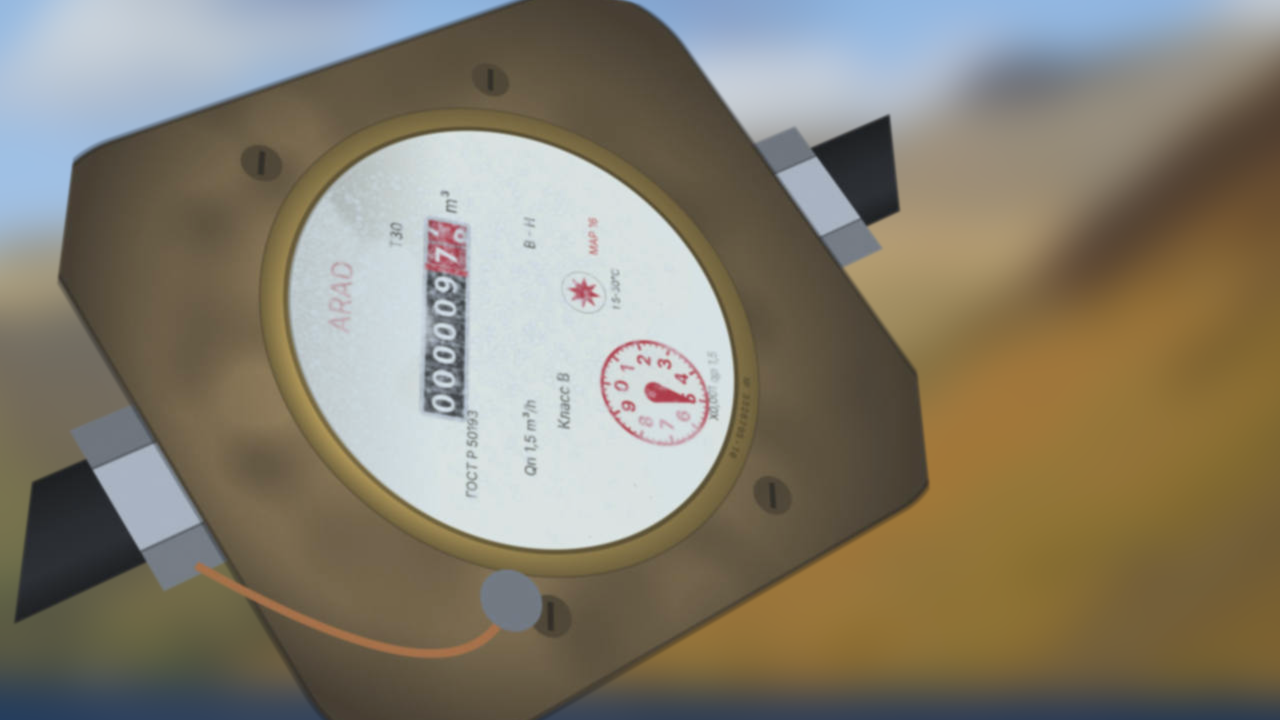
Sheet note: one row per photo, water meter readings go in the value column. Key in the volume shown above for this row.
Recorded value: 9.775 m³
